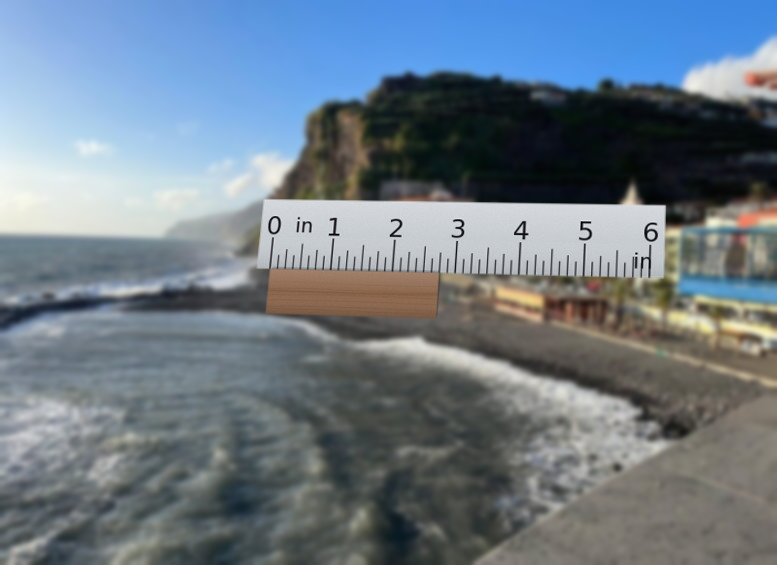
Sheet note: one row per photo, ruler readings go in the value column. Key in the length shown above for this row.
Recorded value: 2.75 in
